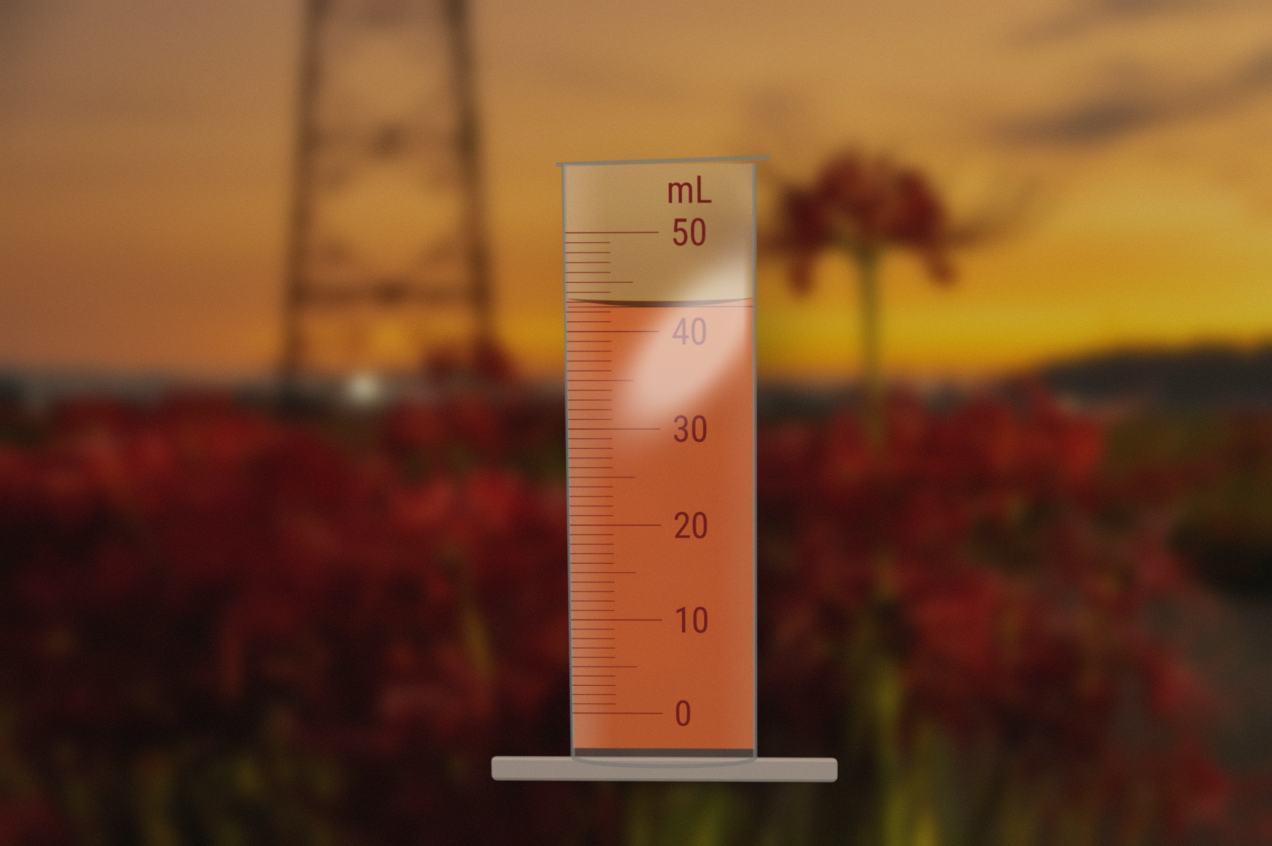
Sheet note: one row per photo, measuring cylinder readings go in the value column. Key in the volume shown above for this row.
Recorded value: 42.5 mL
